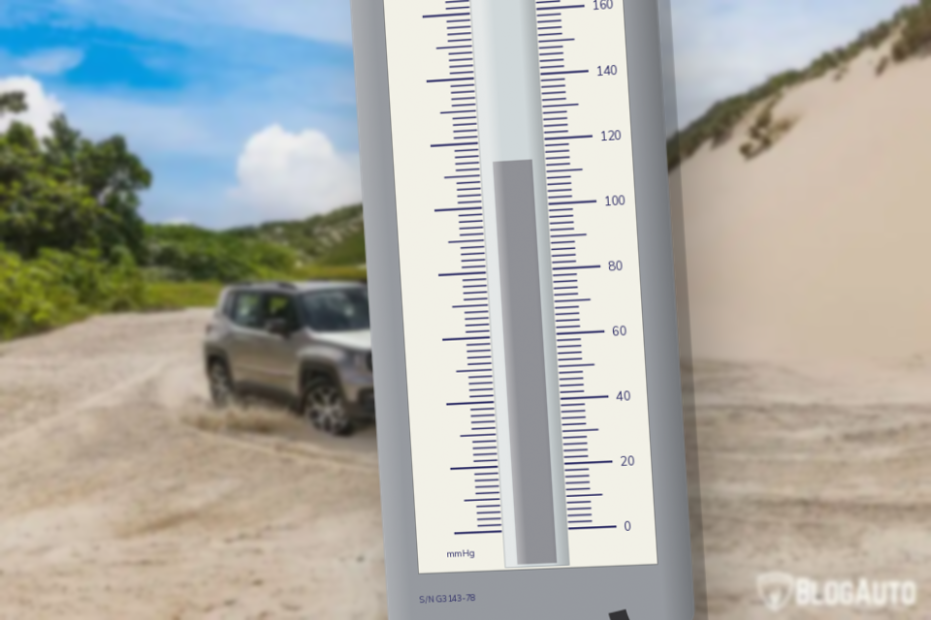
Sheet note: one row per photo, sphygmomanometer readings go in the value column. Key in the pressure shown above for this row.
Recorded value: 114 mmHg
